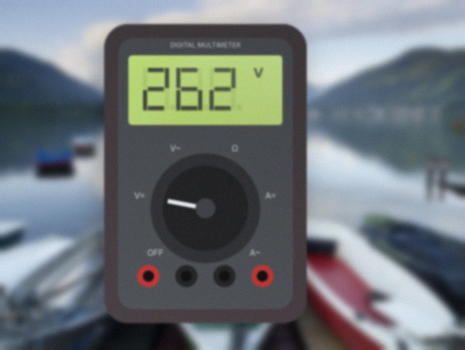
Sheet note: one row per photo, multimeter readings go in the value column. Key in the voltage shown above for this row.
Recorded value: 262 V
